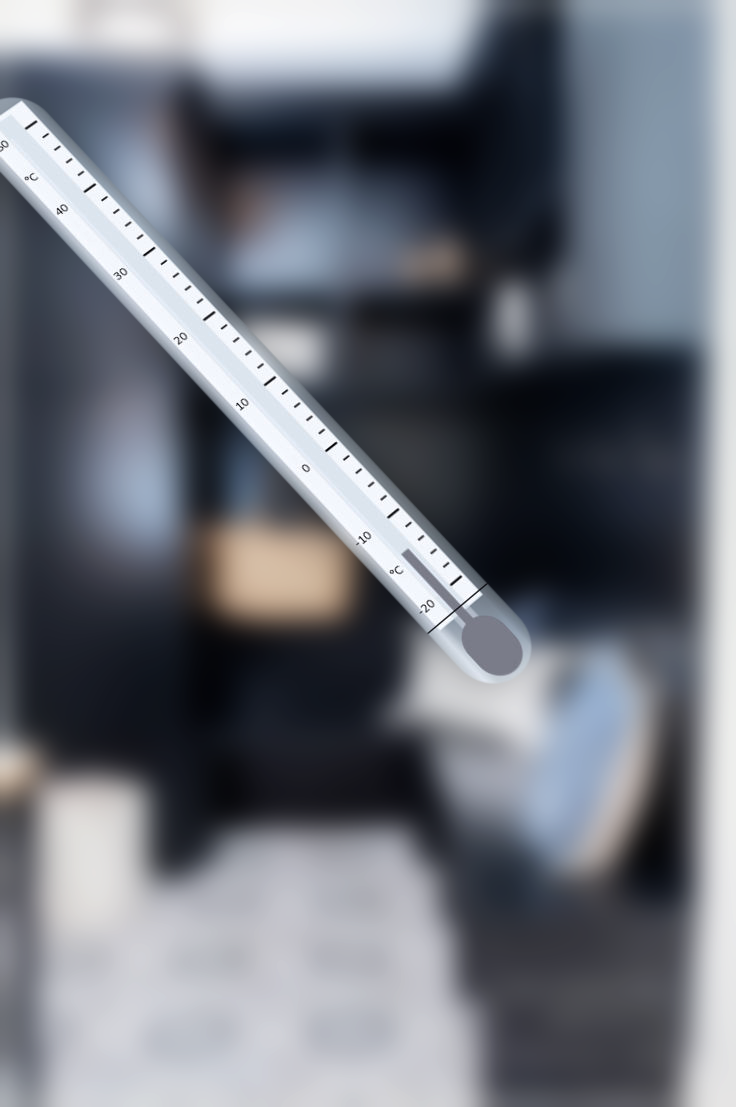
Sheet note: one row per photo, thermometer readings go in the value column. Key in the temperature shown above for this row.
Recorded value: -14 °C
